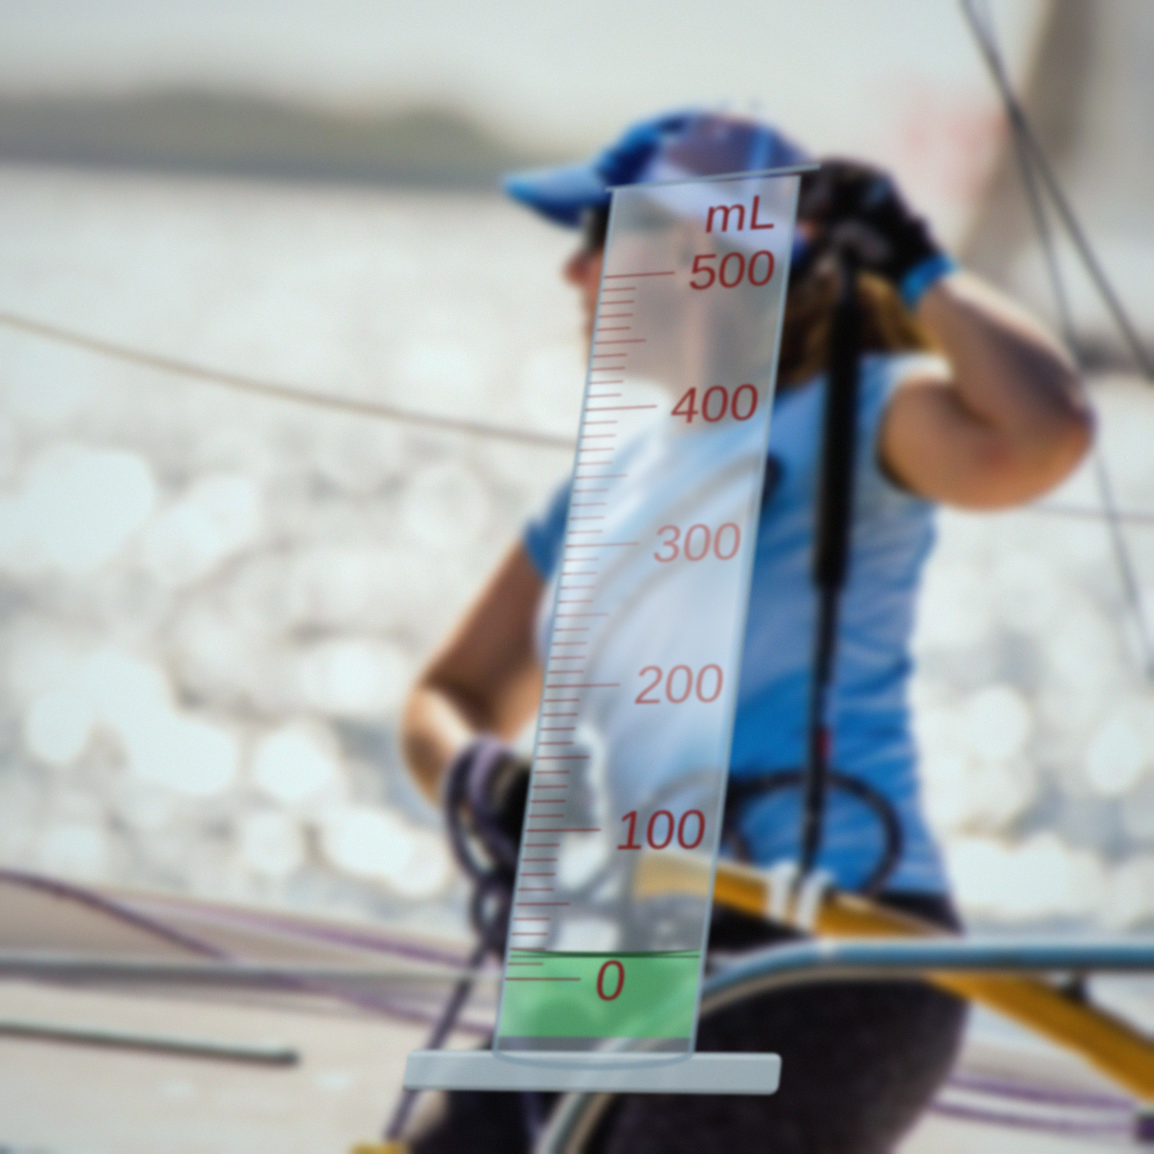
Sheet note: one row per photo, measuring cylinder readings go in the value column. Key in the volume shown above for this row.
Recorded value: 15 mL
